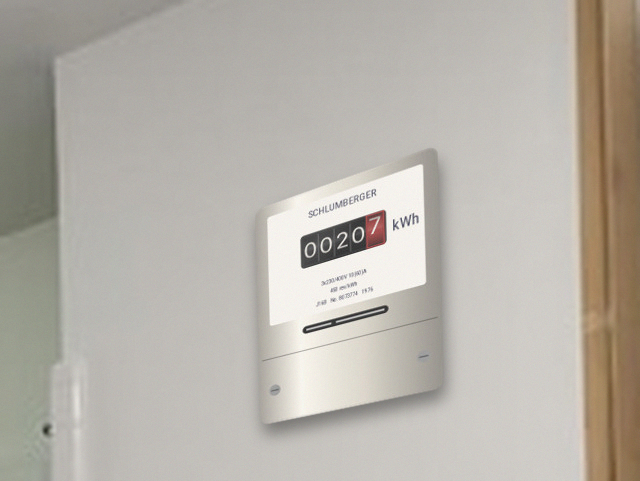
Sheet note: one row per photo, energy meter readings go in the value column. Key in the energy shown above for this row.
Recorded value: 20.7 kWh
